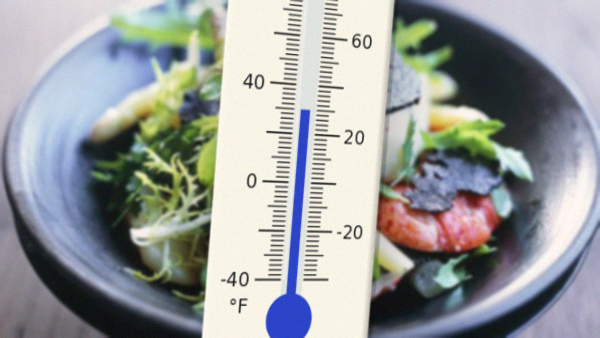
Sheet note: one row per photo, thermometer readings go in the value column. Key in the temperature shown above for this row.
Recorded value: 30 °F
